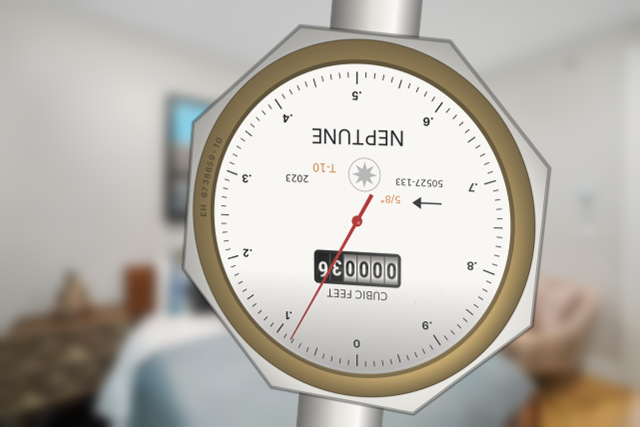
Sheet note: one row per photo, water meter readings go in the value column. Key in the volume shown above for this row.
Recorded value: 36.08 ft³
